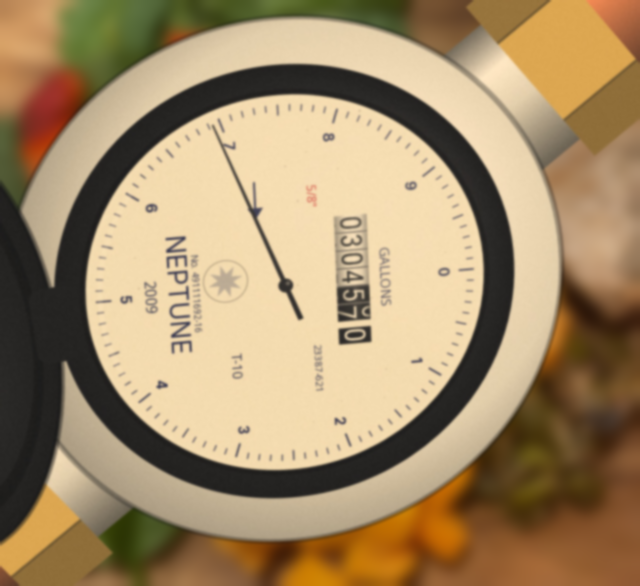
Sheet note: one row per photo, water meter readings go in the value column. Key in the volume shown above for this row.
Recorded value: 304566.9 gal
